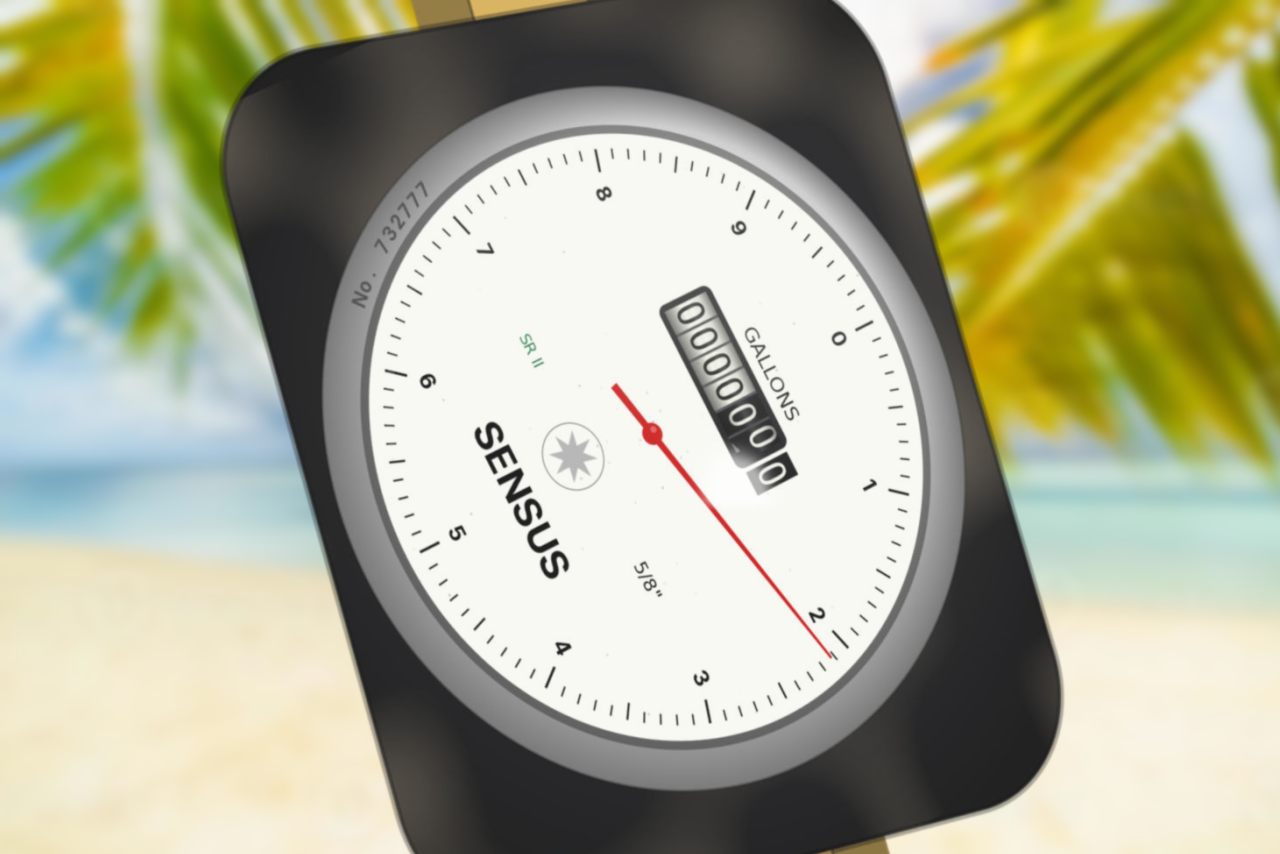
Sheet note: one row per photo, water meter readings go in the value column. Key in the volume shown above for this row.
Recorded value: 2.1 gal
